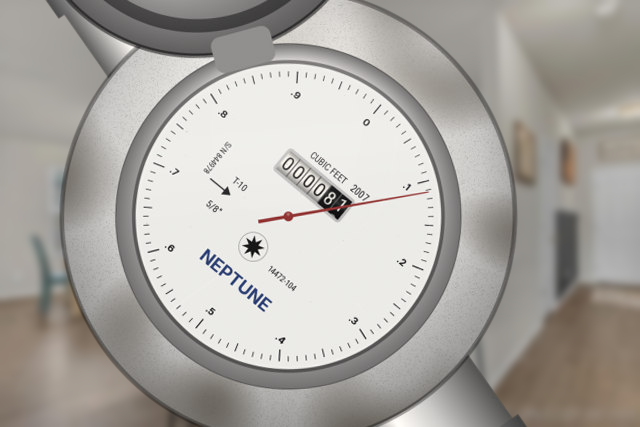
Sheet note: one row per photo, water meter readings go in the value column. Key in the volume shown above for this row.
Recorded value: 81.11 ft³
